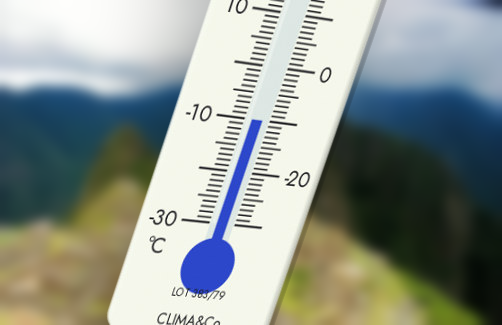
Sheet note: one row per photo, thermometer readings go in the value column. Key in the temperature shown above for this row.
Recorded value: -10 °C
